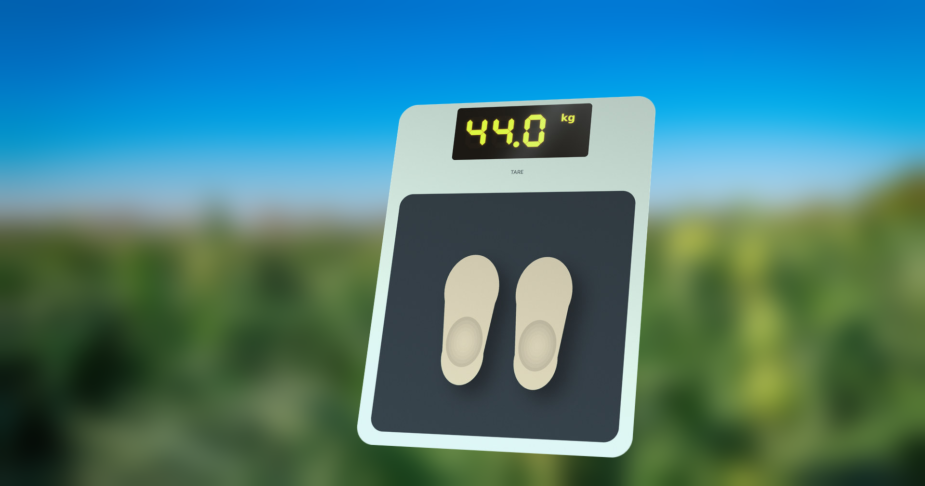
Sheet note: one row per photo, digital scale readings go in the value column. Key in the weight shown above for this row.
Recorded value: 44.0 kg
